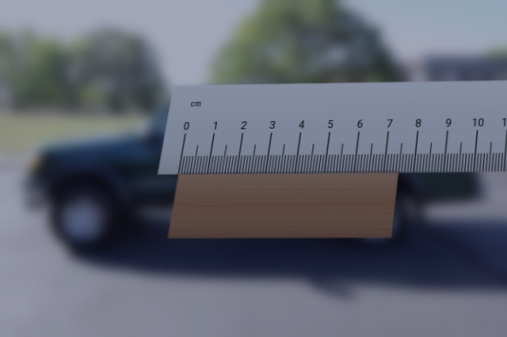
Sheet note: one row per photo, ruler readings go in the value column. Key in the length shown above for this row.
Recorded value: 7.5 cm
